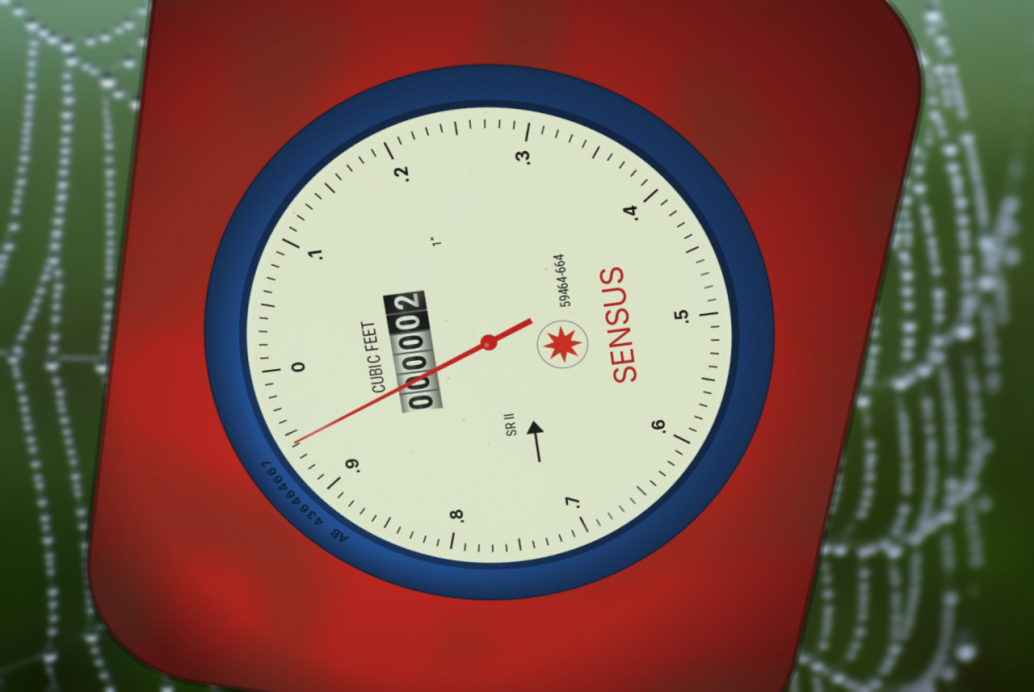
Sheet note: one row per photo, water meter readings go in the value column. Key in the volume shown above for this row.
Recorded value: 1.94 ft³
